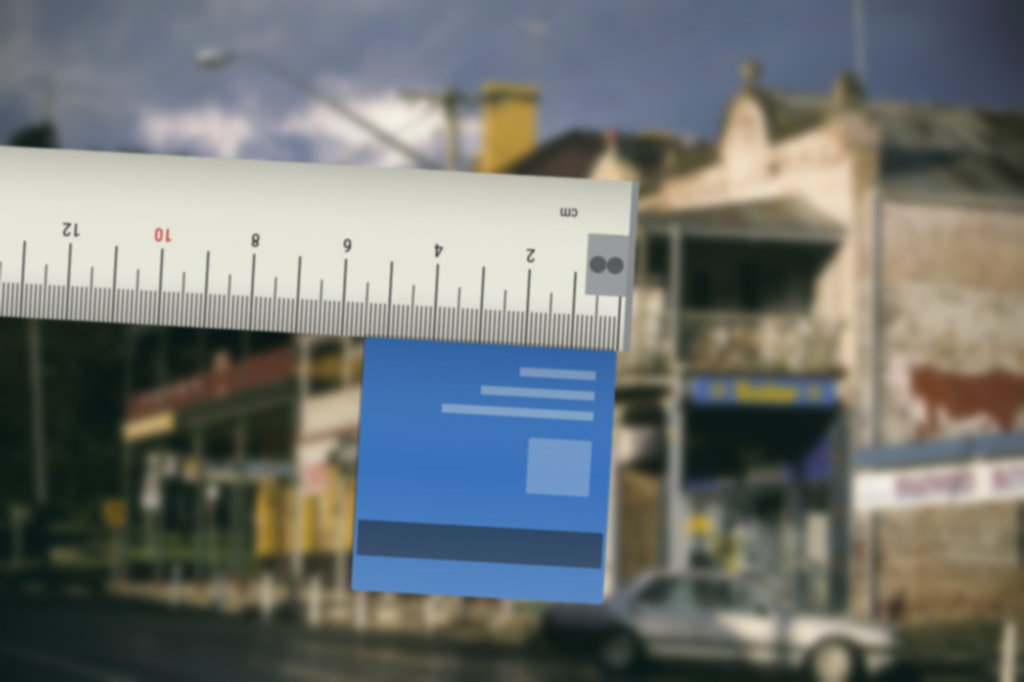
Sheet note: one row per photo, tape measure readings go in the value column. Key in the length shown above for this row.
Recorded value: 5.5 cm
